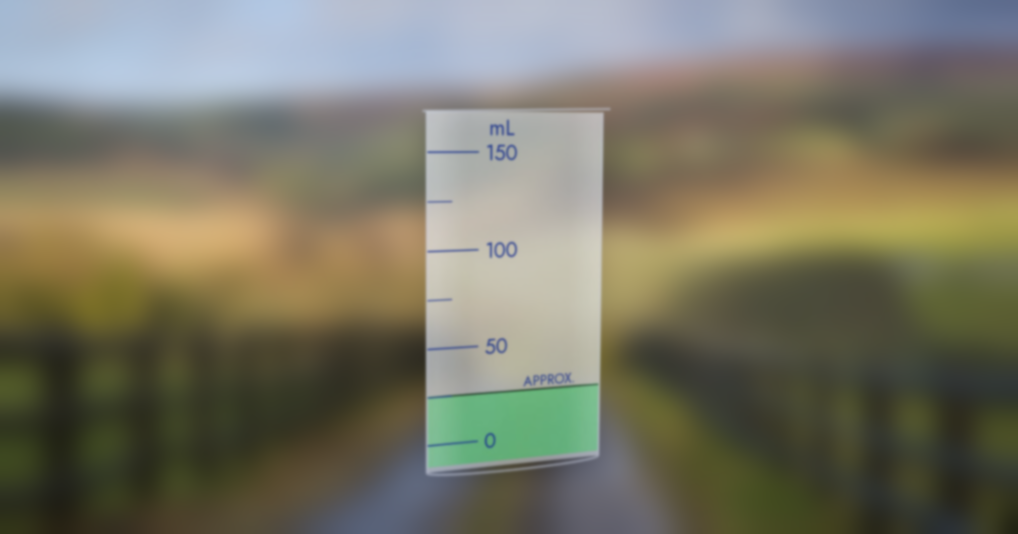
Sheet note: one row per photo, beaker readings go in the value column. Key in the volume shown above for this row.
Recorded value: 25 mL
